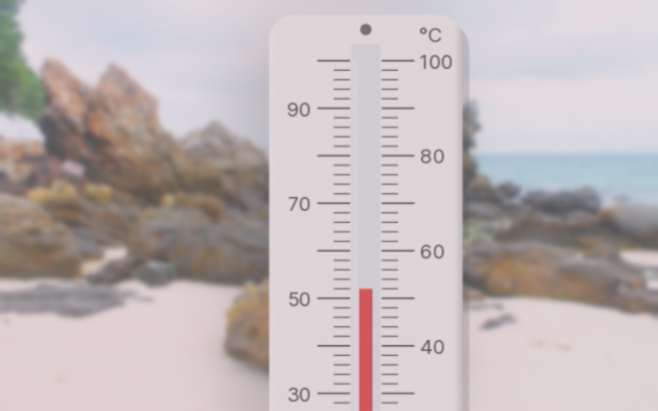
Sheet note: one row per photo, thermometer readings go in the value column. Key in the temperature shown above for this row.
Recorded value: 52 °C
